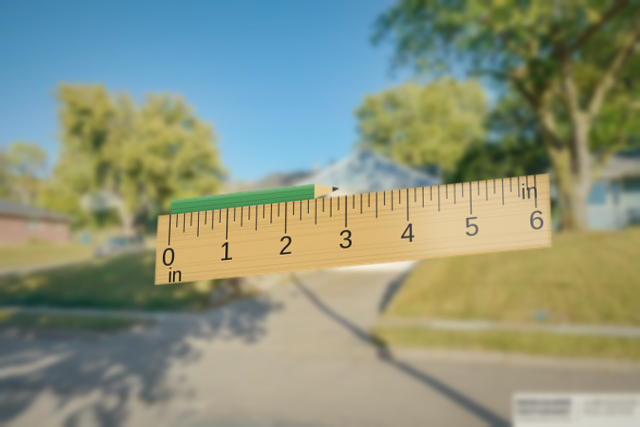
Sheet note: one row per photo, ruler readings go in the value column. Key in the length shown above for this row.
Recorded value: 2.875 in
